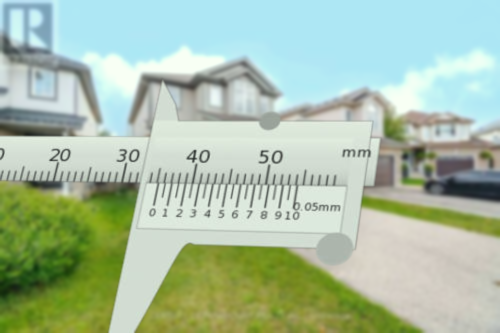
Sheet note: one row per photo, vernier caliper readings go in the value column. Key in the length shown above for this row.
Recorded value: 35.2 mm
